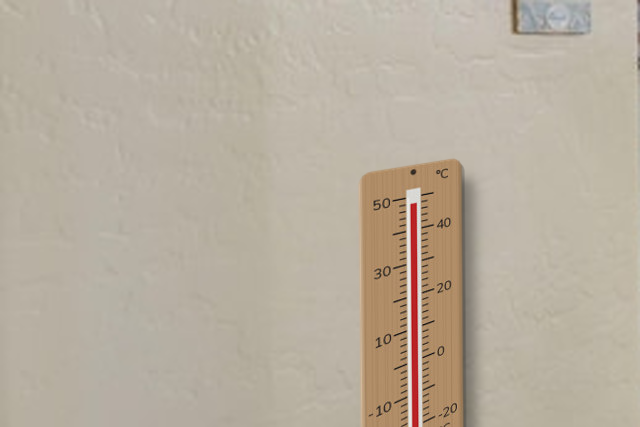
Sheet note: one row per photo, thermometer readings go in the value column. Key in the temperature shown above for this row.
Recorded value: 48 °C
